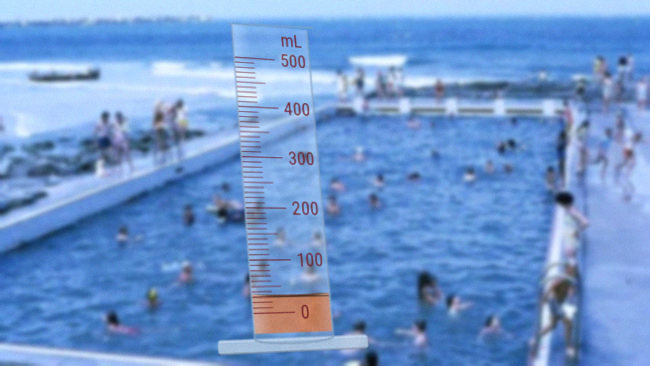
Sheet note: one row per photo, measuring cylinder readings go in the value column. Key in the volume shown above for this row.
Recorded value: 30 mL
